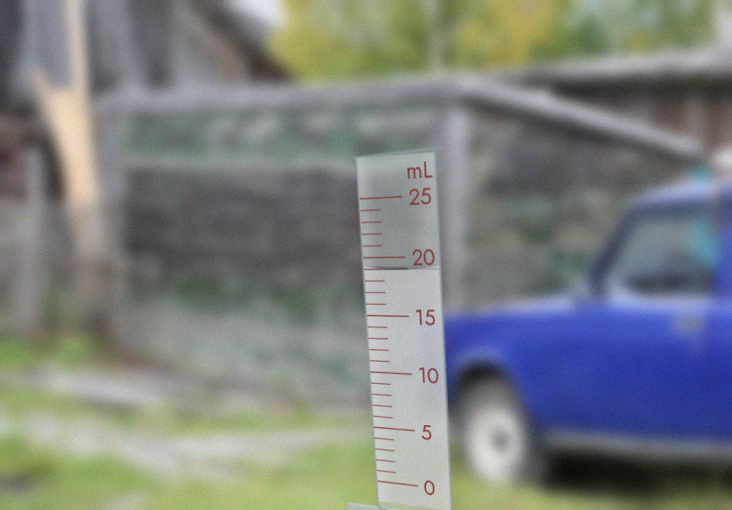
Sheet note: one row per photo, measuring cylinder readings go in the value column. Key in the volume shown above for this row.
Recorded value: 19 mL
